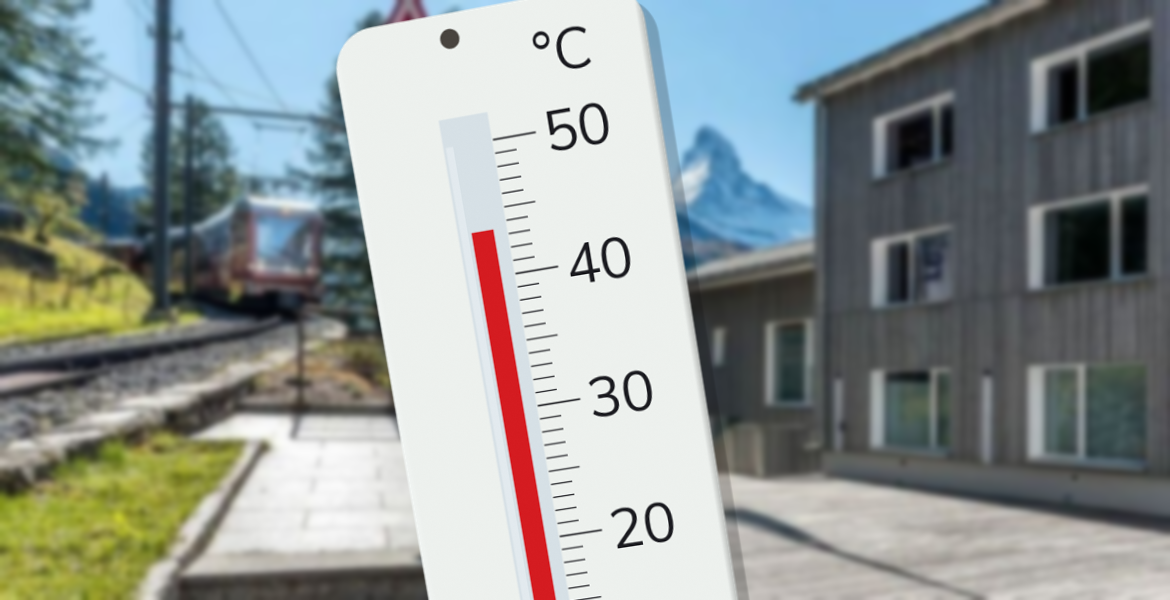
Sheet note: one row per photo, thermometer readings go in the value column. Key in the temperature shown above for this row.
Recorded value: 43.5 °C
